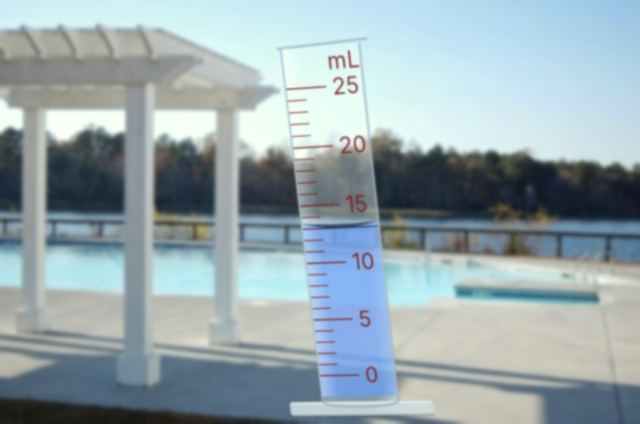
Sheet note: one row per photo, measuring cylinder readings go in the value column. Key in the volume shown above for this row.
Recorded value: 13 mL
